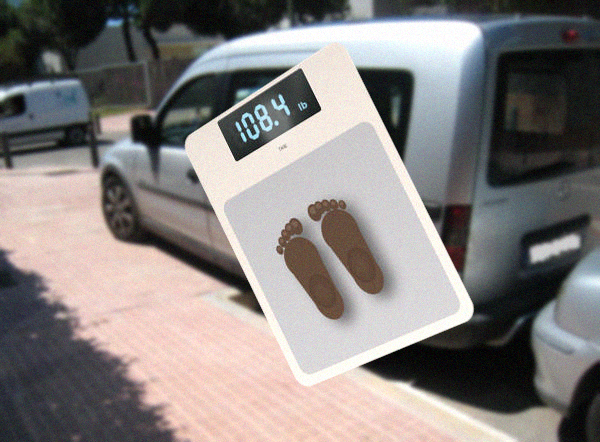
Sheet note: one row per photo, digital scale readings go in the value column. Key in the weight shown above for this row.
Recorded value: 108.4 lb
